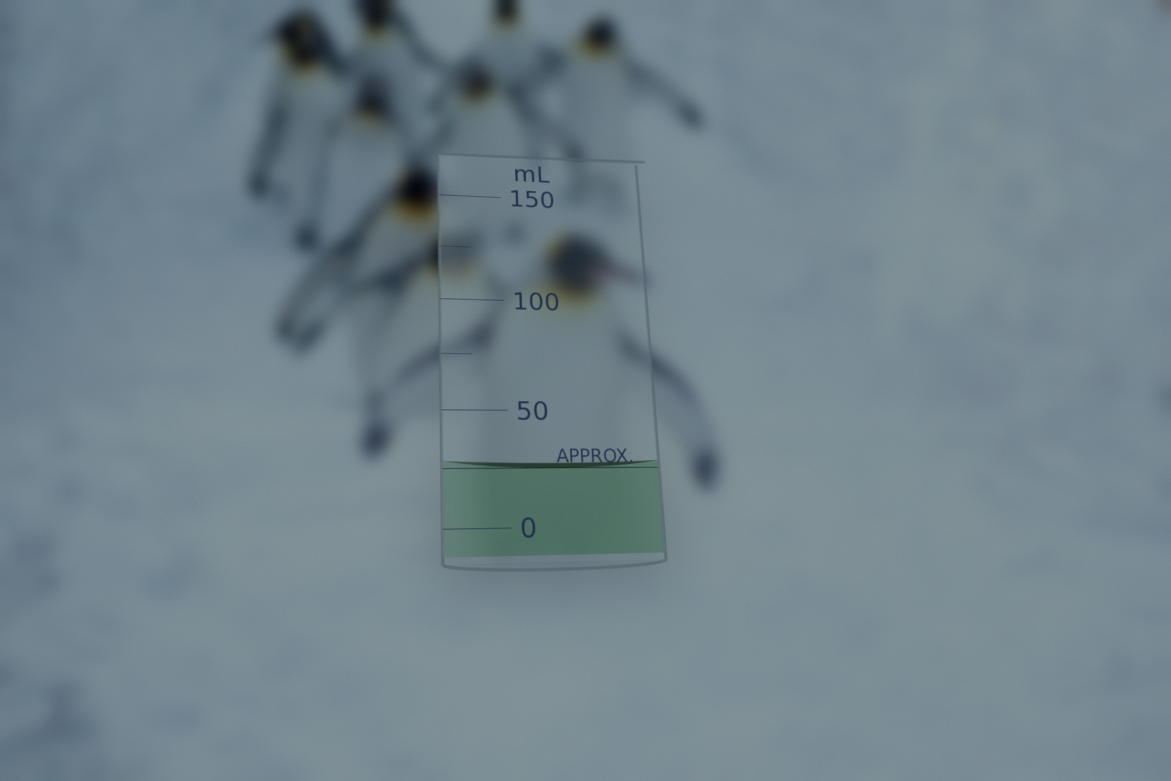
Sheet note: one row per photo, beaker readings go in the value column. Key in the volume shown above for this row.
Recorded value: 25 mL
